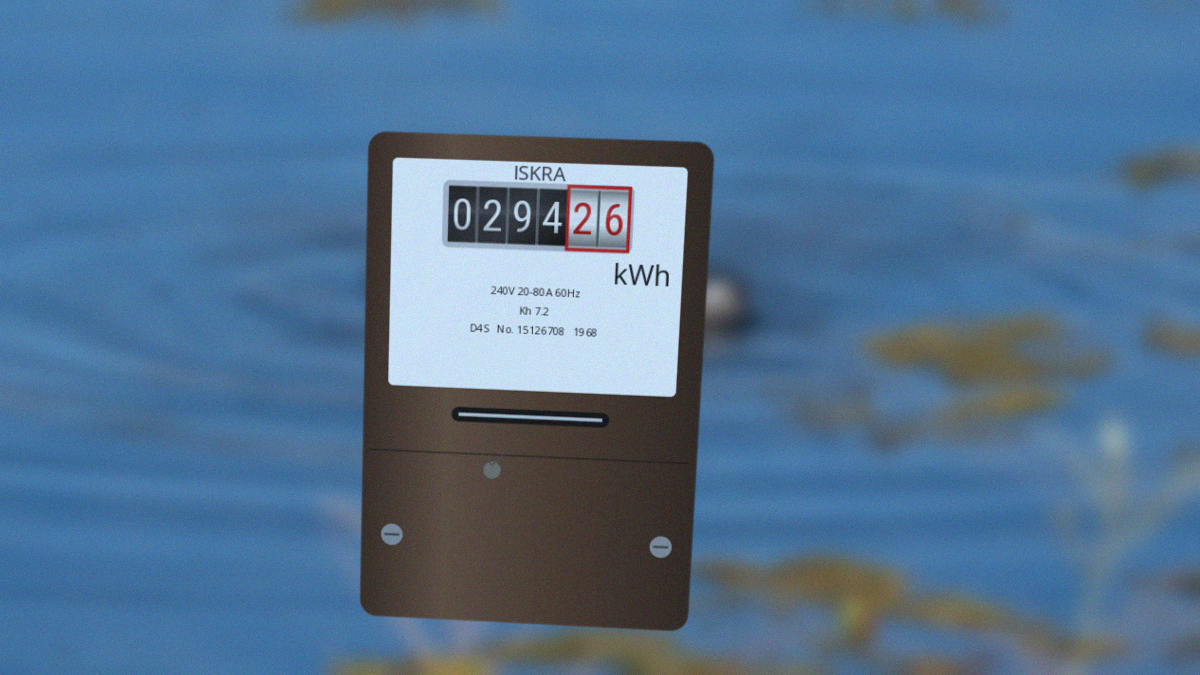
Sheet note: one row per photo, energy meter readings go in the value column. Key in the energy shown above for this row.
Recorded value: 294.26 kWh
